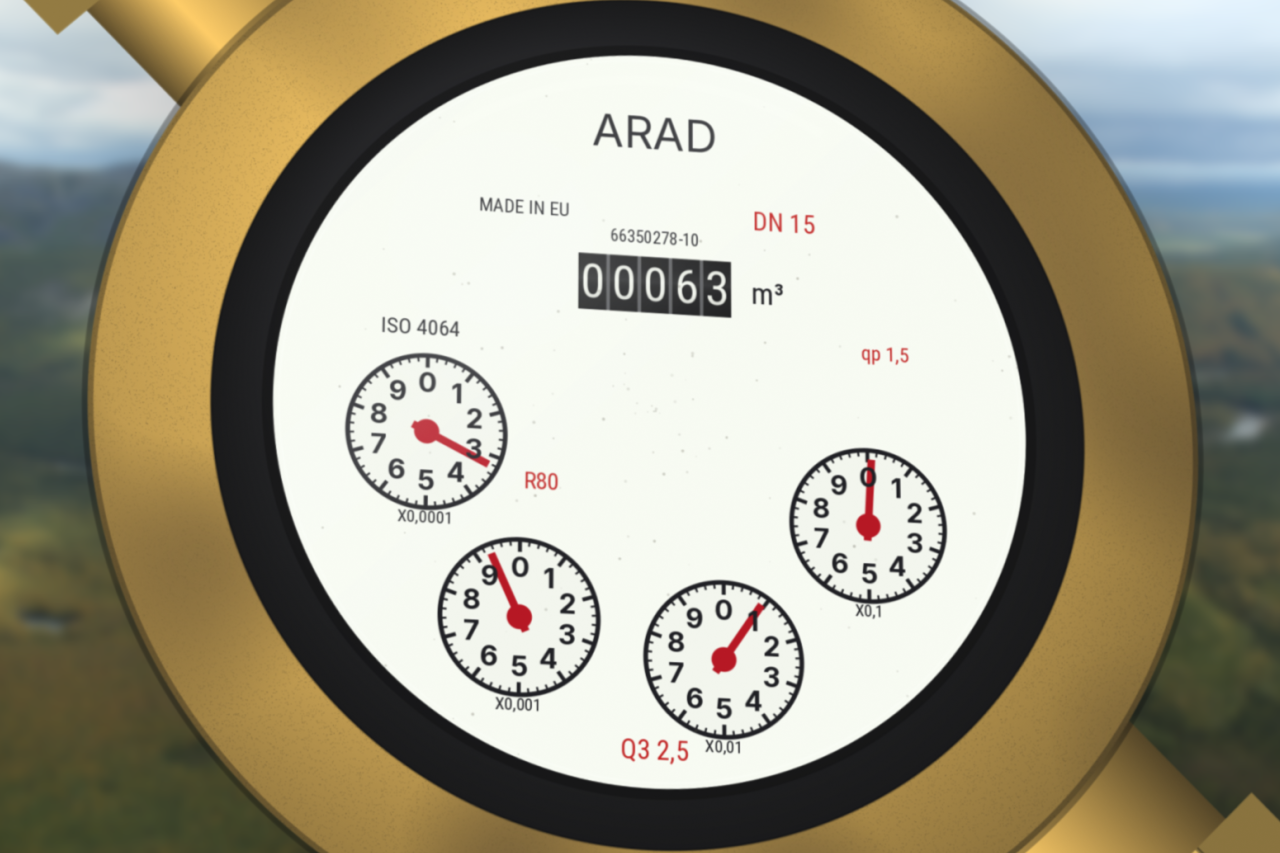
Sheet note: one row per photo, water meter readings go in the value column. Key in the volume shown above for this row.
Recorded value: 63.0093 m³
